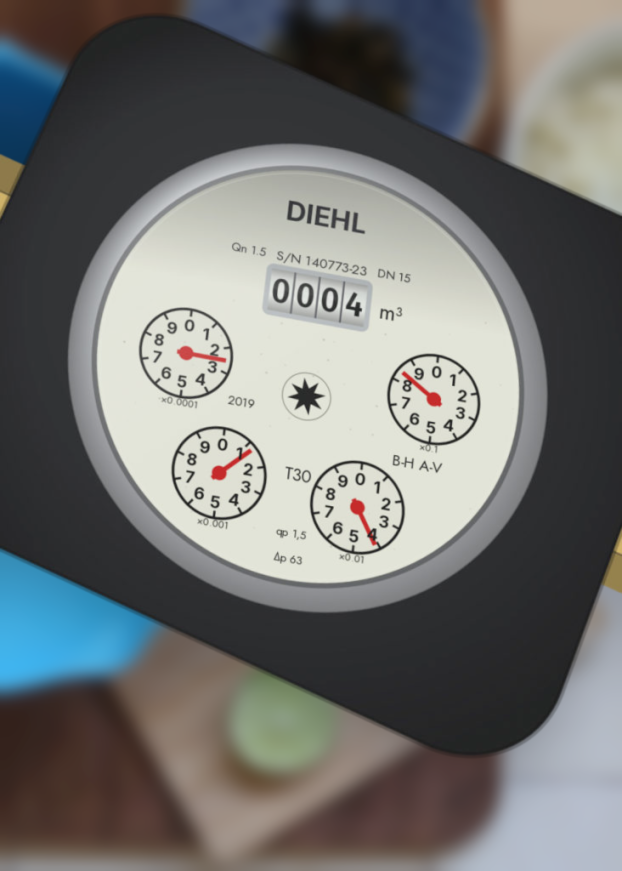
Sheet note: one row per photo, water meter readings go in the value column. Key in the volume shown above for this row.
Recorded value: 4.8412 m³
